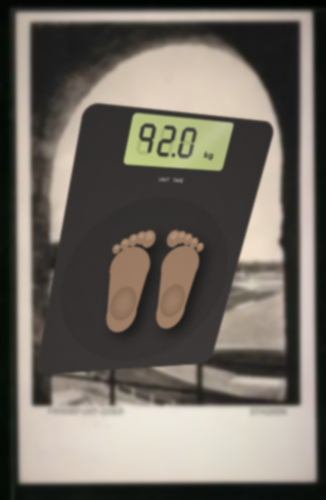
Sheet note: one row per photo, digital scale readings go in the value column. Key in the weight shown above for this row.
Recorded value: 92.0 kg
